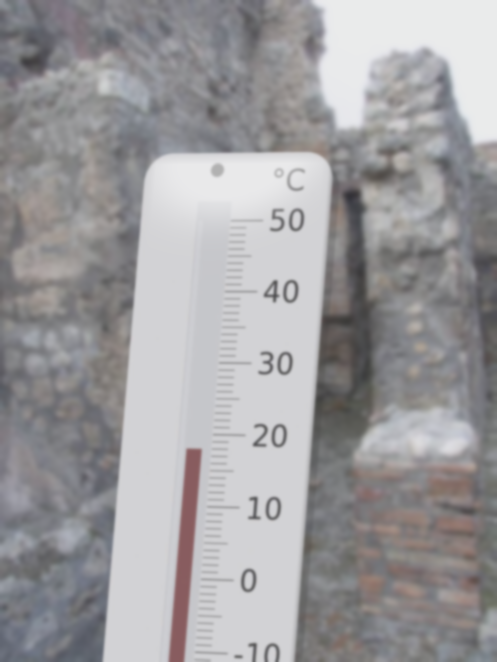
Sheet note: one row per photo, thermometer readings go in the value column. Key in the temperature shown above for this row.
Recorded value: 18 °C
